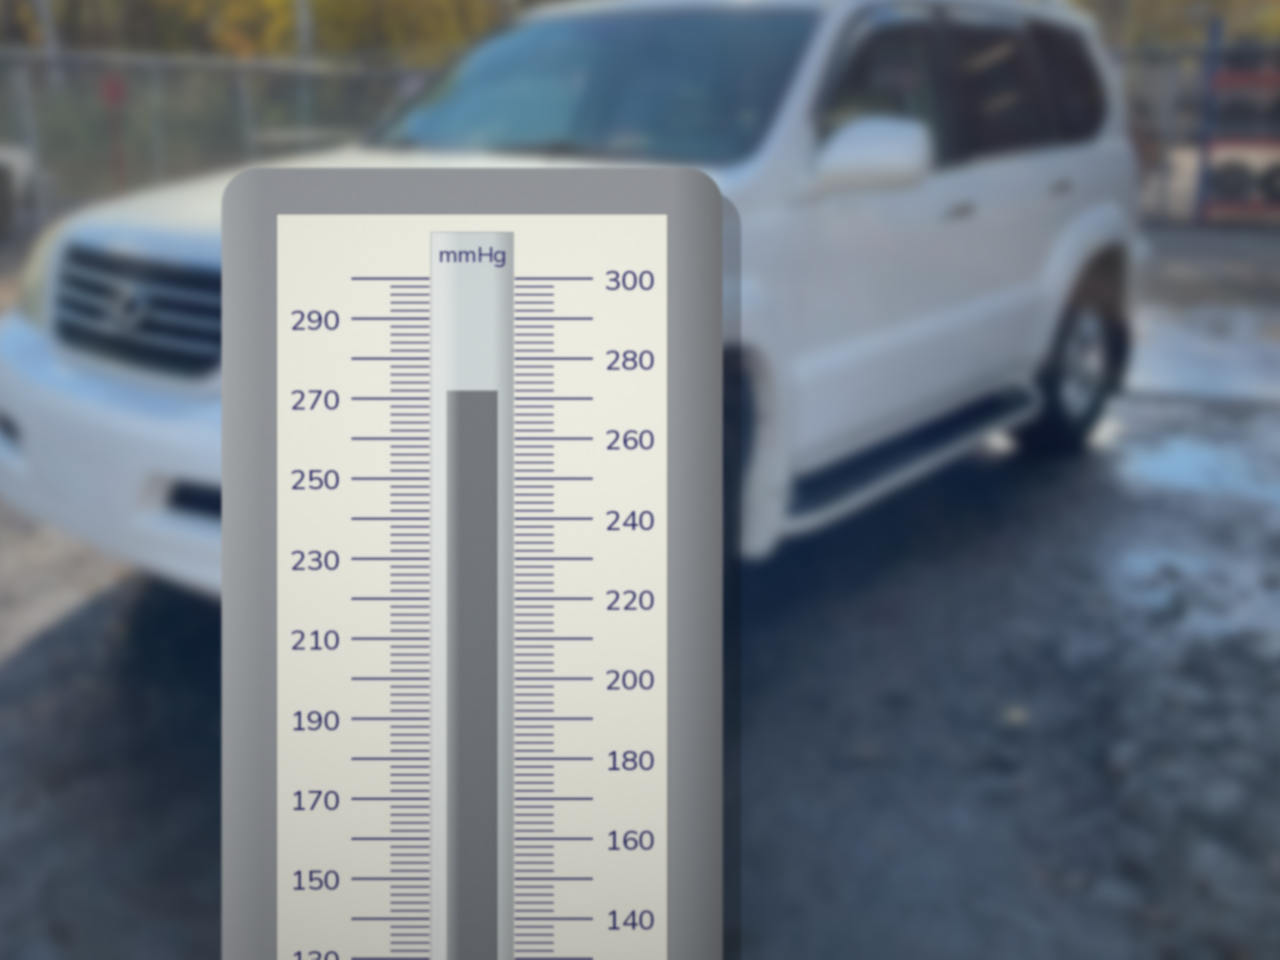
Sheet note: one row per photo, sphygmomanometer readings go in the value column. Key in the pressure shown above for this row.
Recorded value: 272 mmHg
